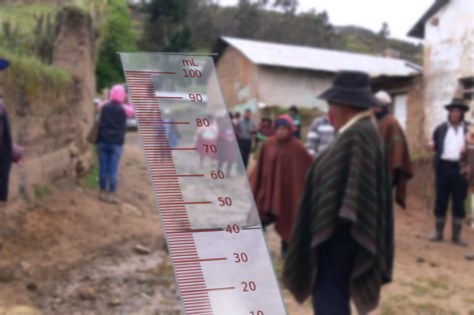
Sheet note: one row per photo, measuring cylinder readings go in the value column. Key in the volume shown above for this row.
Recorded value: 40 mL
